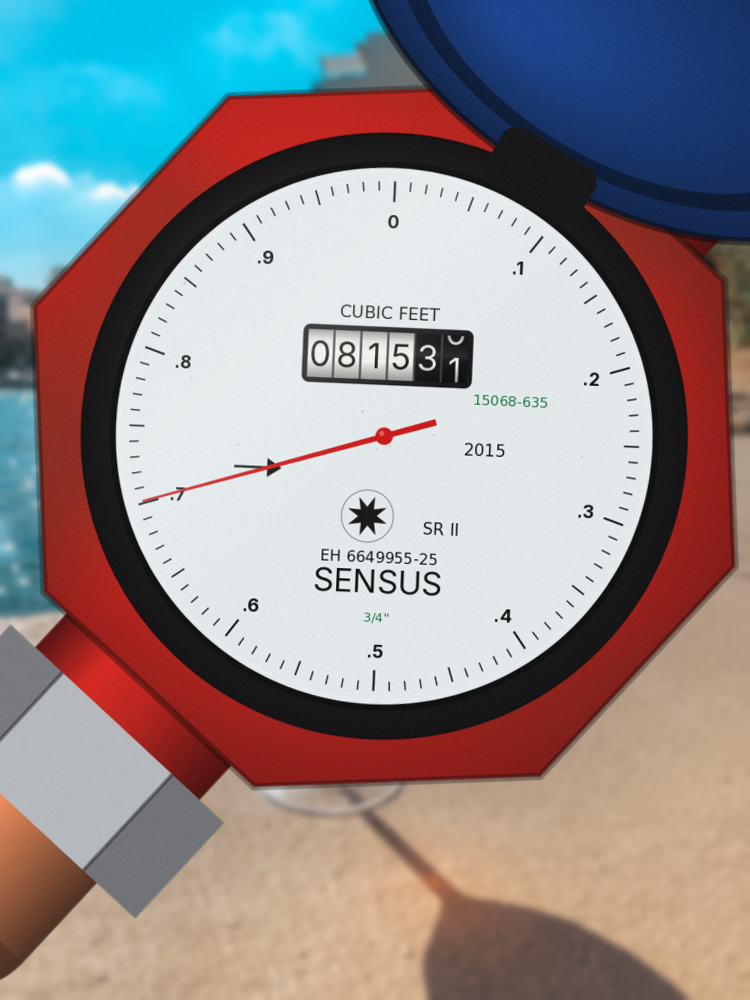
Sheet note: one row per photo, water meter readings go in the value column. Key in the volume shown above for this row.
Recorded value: 81530.70 ft³
